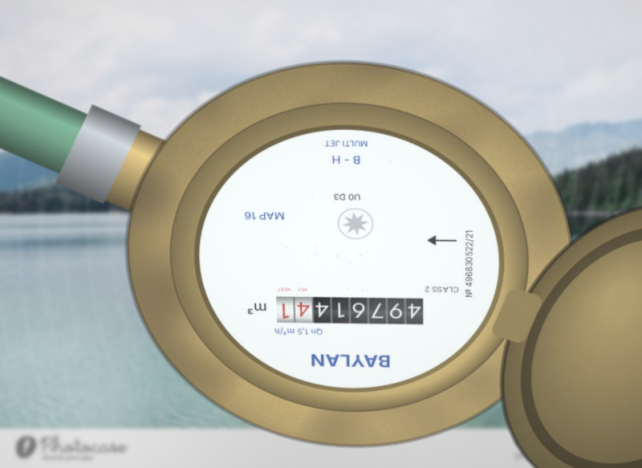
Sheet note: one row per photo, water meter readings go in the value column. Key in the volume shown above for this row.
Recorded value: 497614.41 m³
